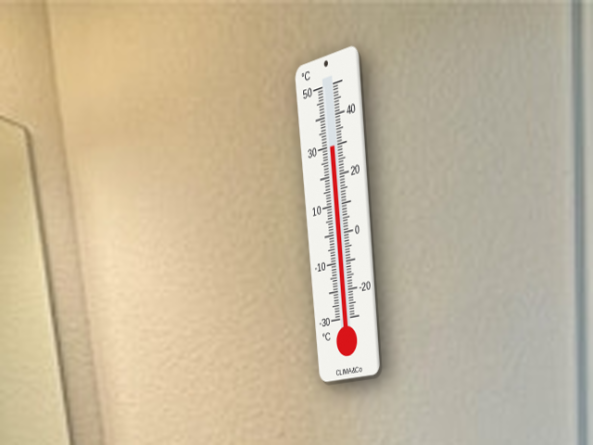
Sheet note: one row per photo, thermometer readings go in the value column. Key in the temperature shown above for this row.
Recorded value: 30 °C
